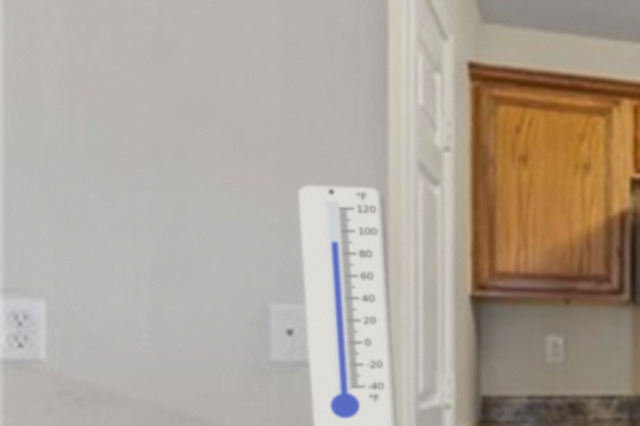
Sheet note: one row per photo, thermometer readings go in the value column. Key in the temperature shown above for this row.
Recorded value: 90 °F
